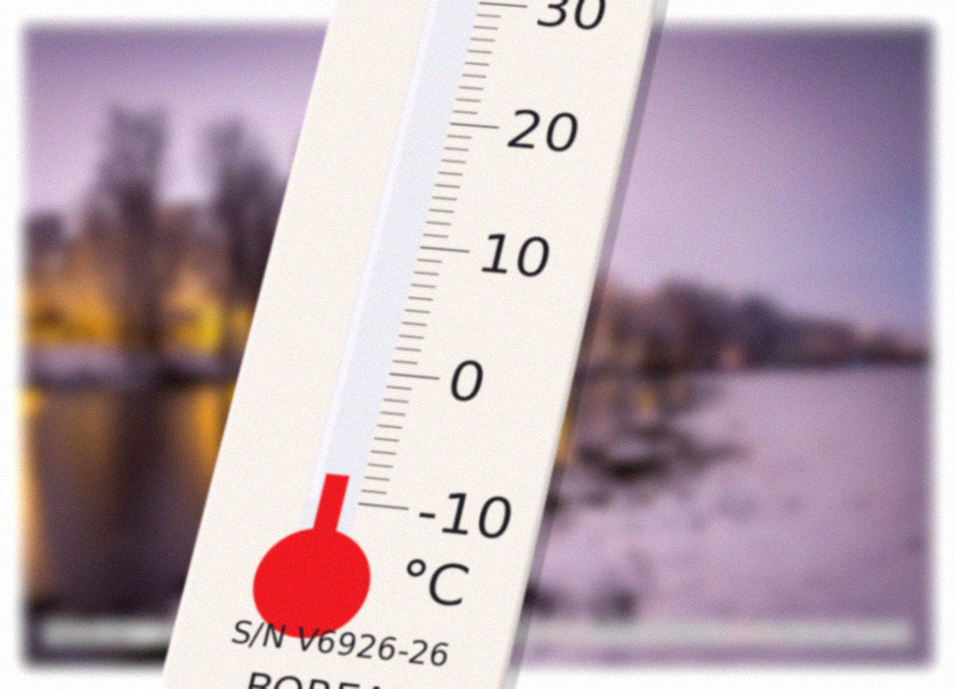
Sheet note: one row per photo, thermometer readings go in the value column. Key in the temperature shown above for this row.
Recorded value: -8 °C
